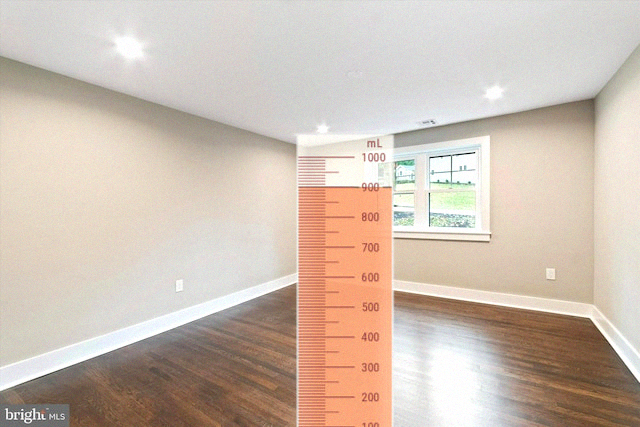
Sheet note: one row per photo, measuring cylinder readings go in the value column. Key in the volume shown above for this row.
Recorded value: 900 mL
